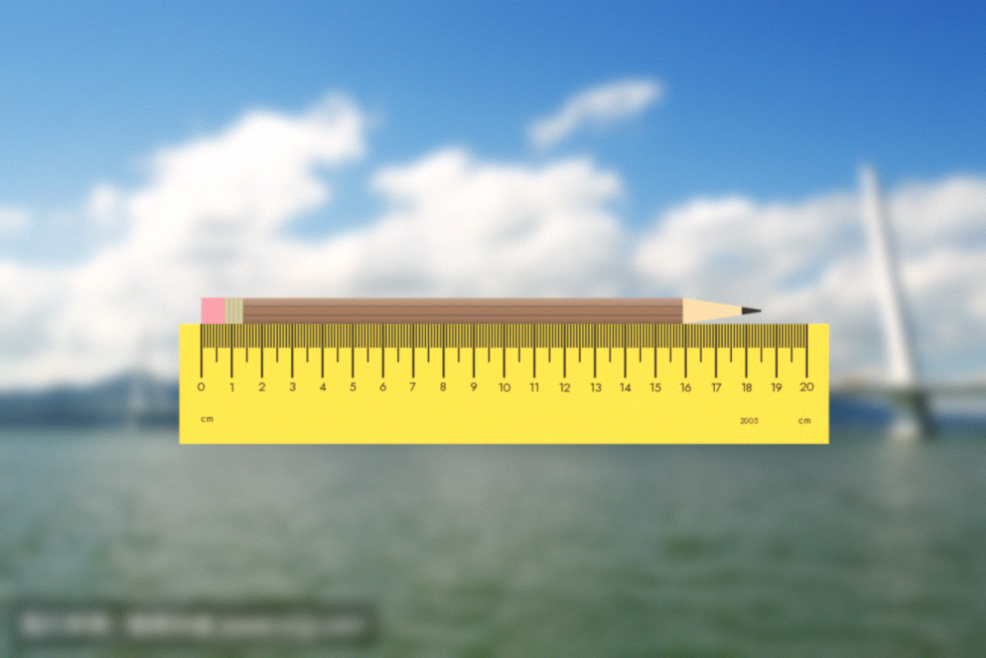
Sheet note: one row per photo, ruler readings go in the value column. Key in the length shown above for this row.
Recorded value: 18.5 cm
